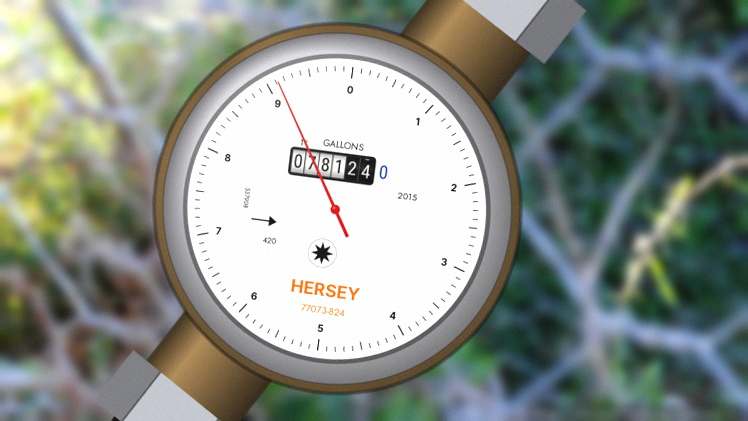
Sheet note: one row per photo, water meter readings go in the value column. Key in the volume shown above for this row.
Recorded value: 781239.1 gal
